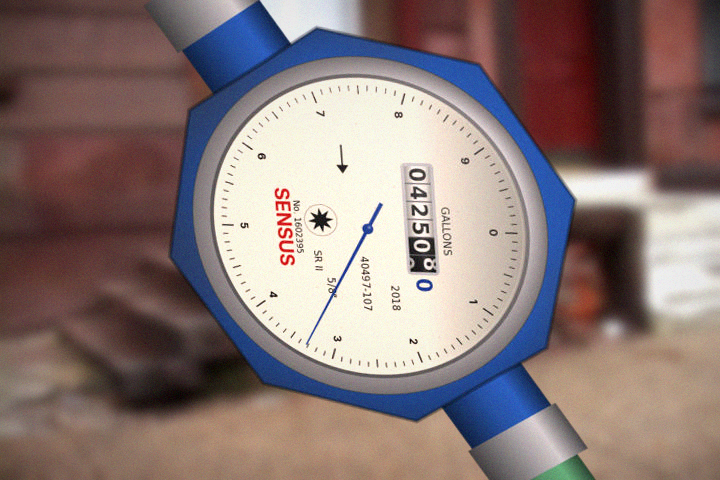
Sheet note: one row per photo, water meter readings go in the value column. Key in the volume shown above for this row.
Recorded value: 425083.3 gal
